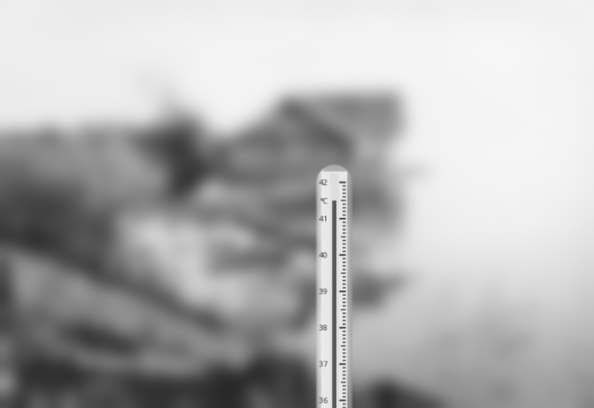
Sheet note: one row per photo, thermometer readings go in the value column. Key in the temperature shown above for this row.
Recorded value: 41.5 °C
